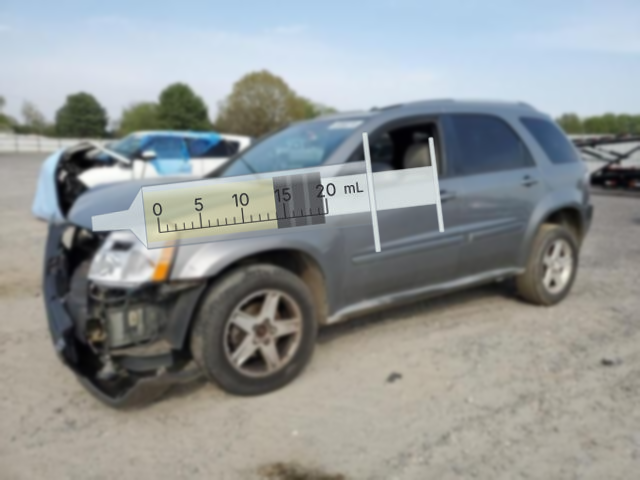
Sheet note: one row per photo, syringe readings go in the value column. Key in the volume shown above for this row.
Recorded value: 14 mL
